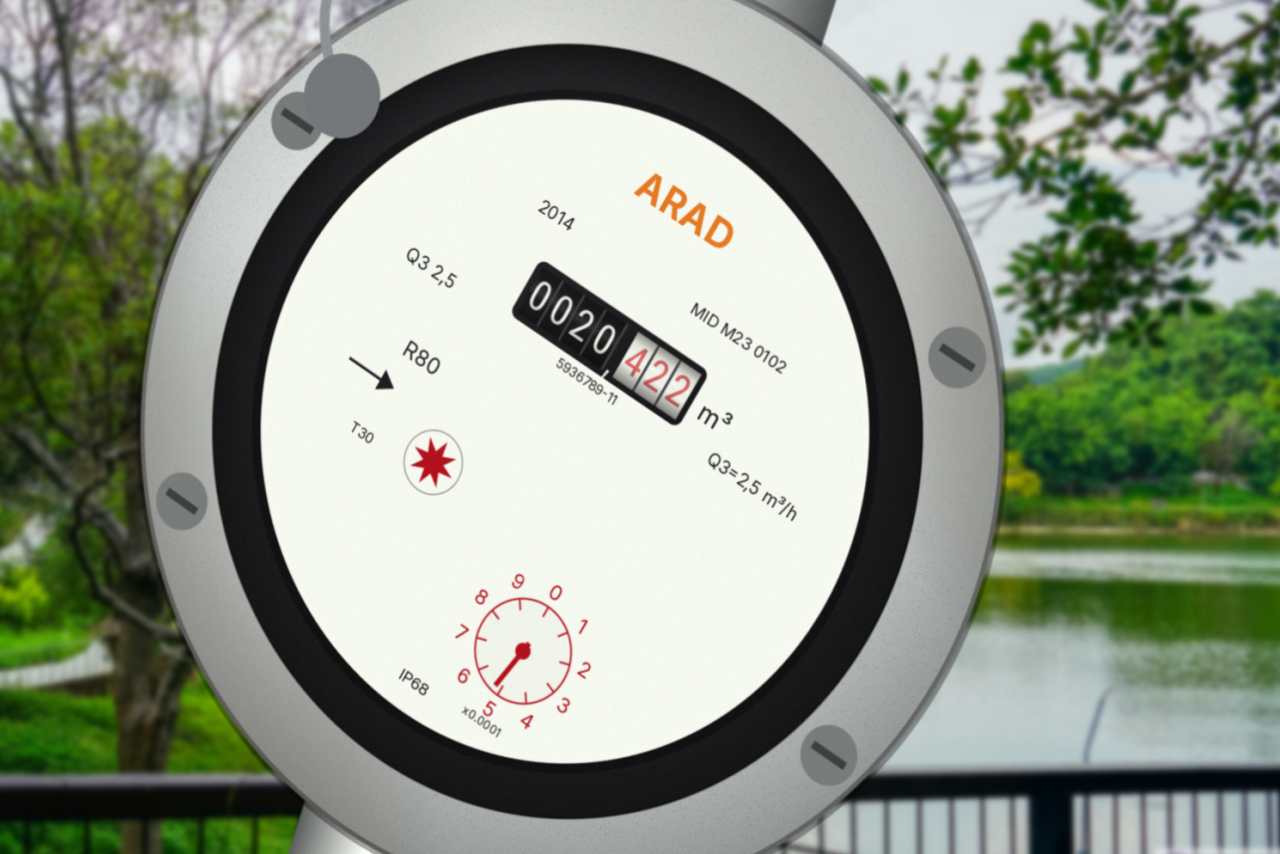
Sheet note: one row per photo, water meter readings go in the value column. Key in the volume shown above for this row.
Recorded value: 20.4225 m³
